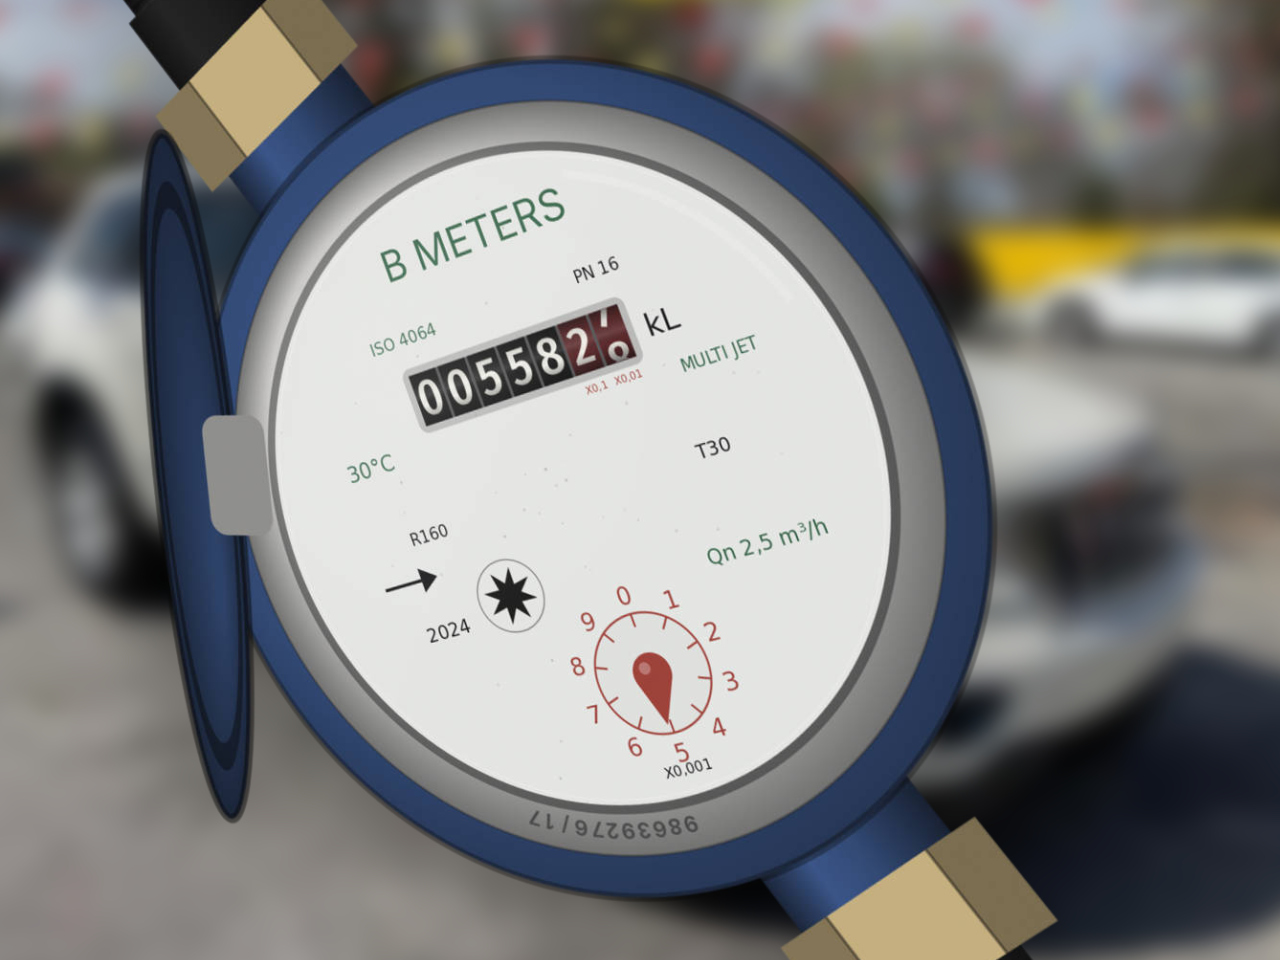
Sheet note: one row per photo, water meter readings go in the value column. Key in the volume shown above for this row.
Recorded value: 558.275 kL
